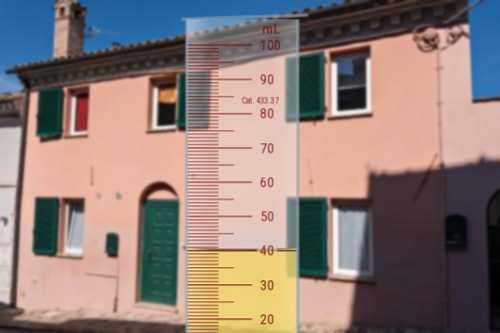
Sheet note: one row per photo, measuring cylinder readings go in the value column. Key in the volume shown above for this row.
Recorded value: 40 mL
